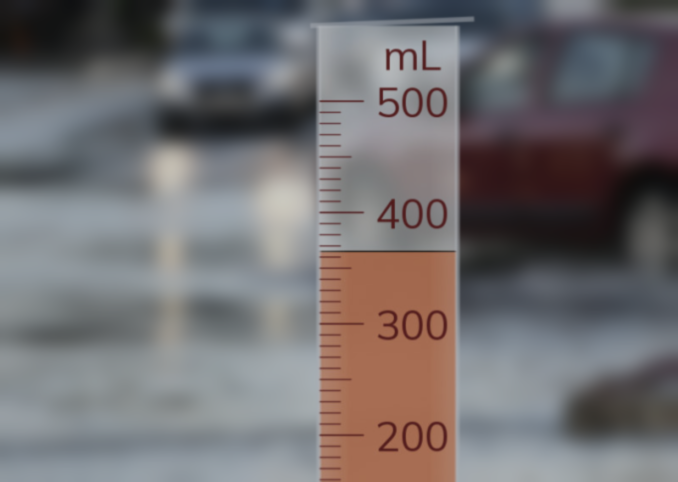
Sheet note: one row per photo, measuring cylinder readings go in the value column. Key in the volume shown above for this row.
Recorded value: 365 mL
